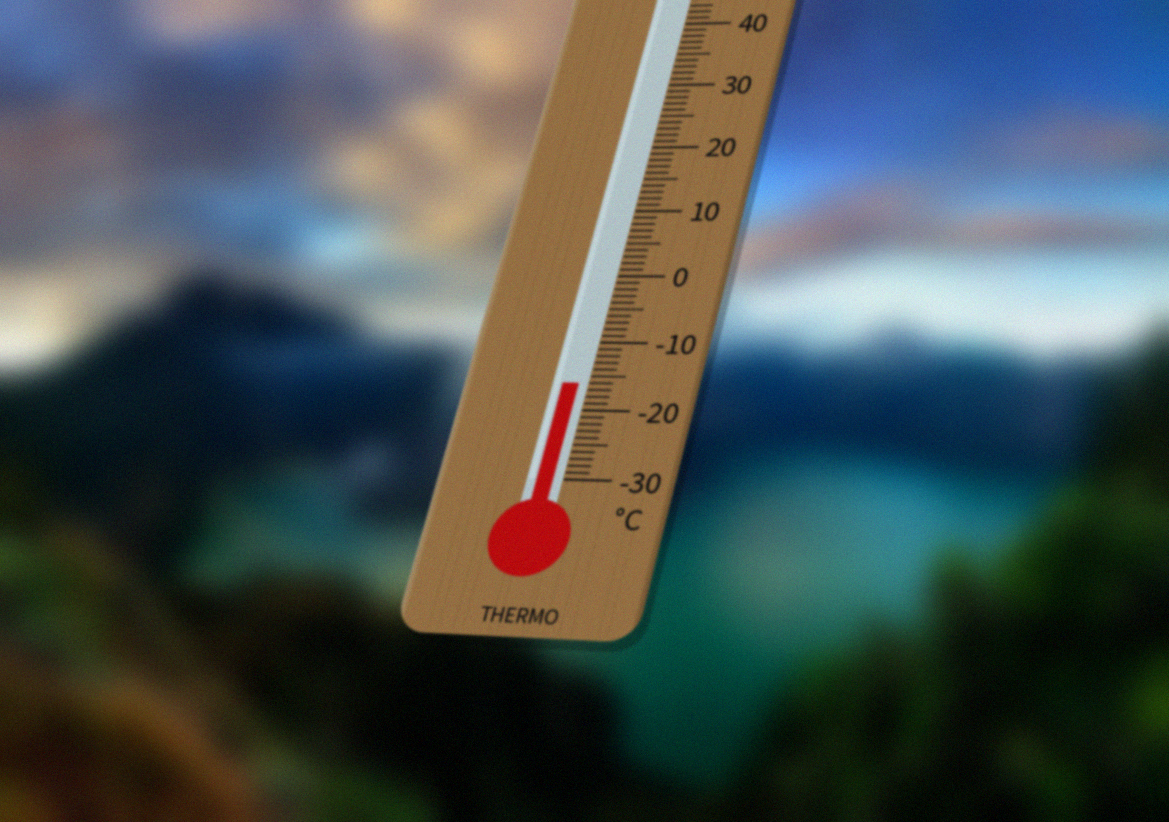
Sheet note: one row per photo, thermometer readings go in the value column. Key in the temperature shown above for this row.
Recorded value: -16 °C
